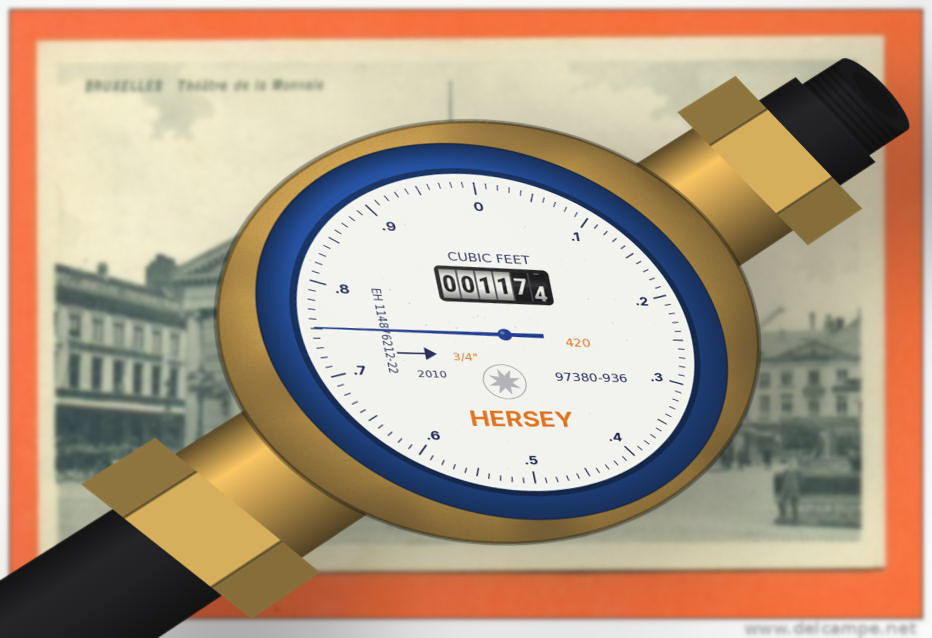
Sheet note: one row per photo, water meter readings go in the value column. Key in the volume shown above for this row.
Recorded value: 1173.75 ft³
